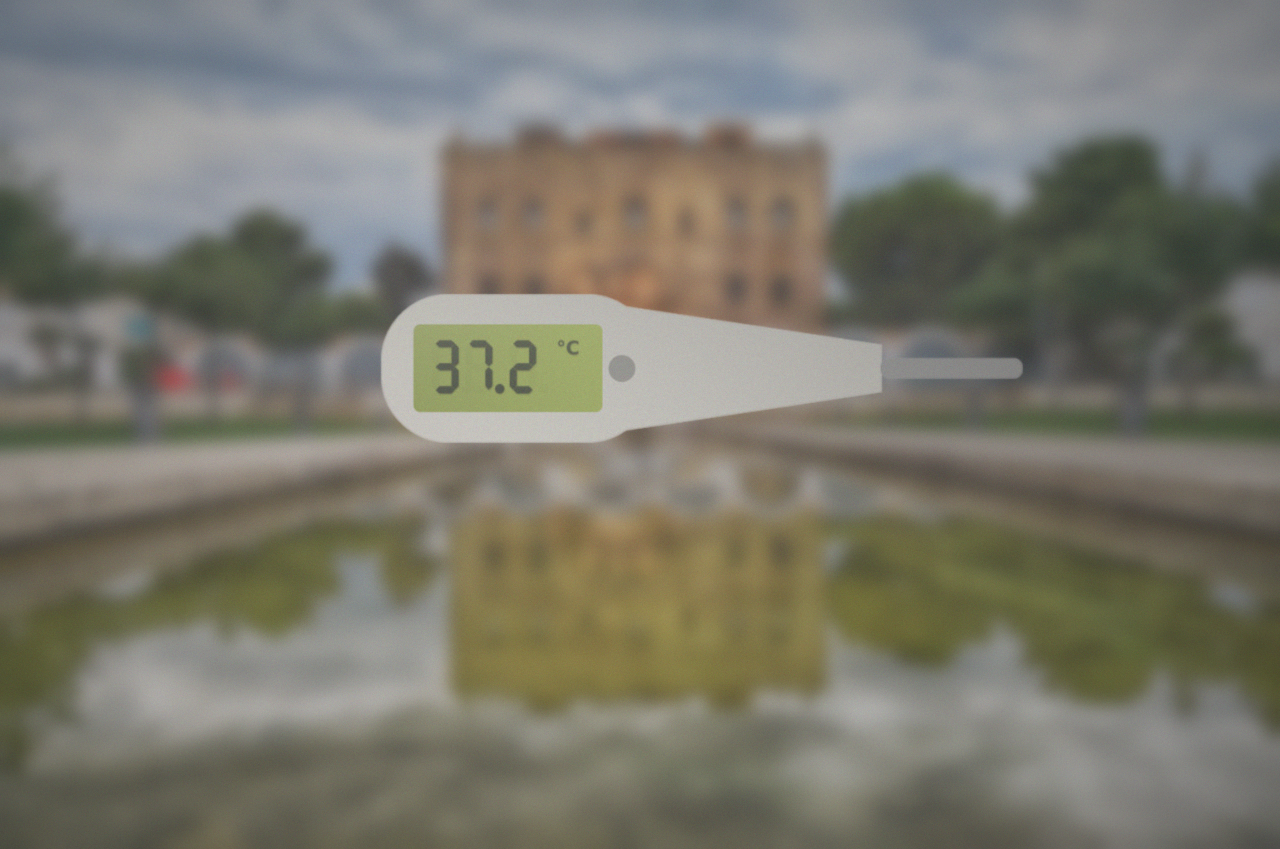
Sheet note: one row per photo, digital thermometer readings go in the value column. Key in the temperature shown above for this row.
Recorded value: 37.2 °C
